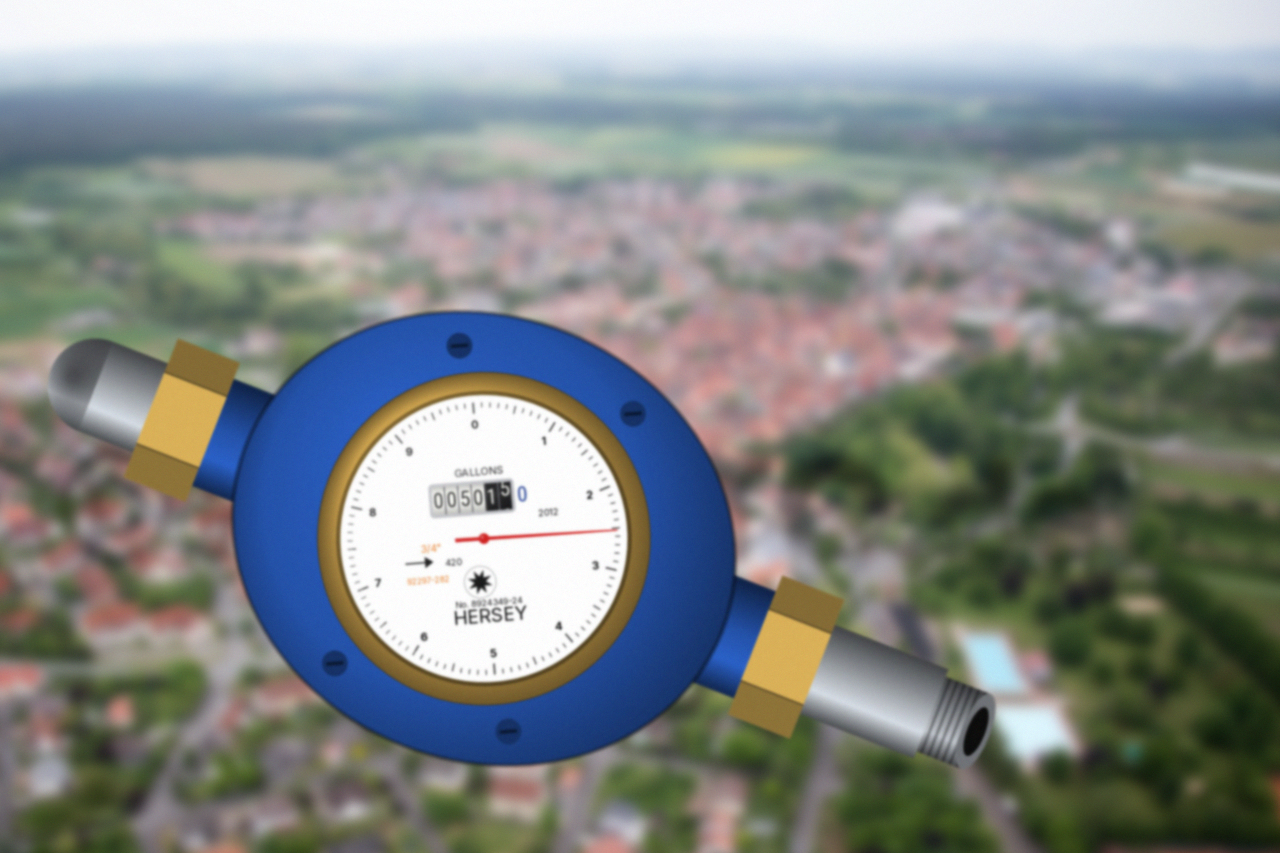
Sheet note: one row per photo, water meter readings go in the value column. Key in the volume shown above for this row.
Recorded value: 50152.5 gal
